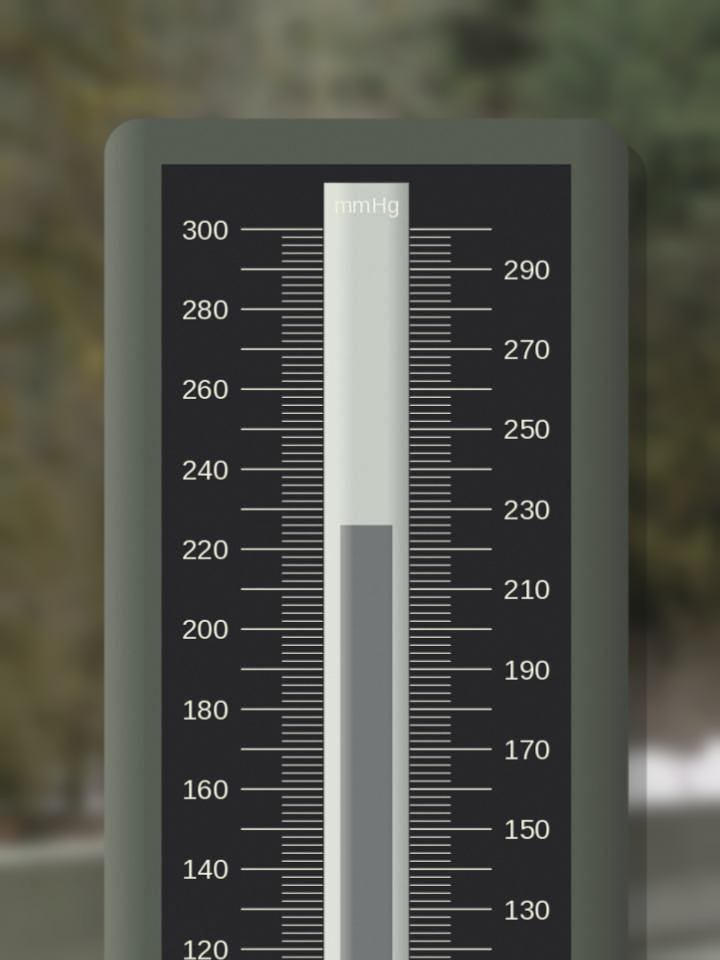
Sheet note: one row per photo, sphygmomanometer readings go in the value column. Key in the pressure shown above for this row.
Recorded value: 226 mmHg
